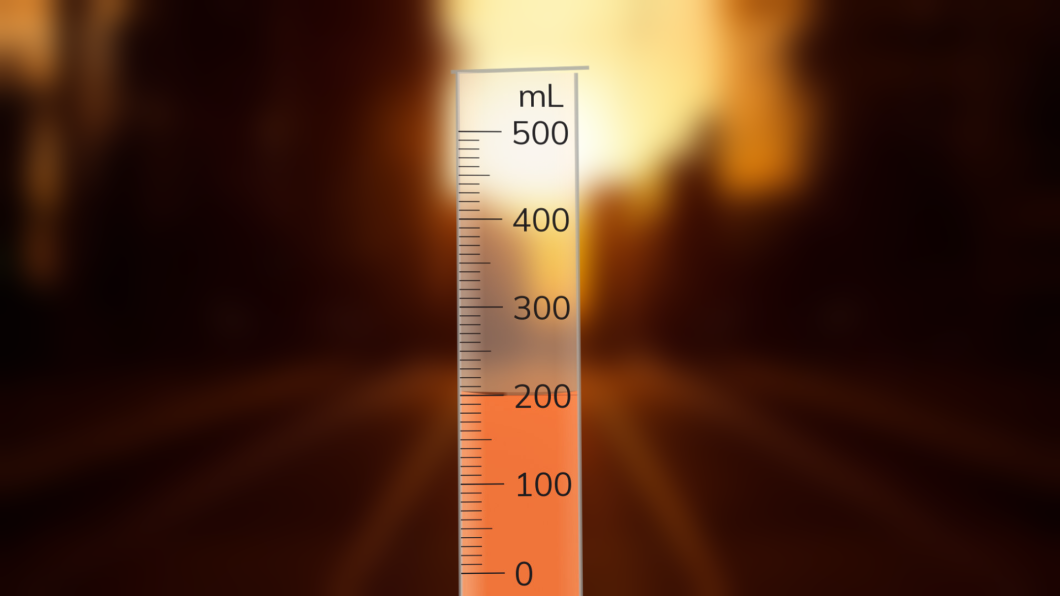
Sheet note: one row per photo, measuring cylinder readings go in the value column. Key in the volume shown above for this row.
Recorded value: 200 mL
